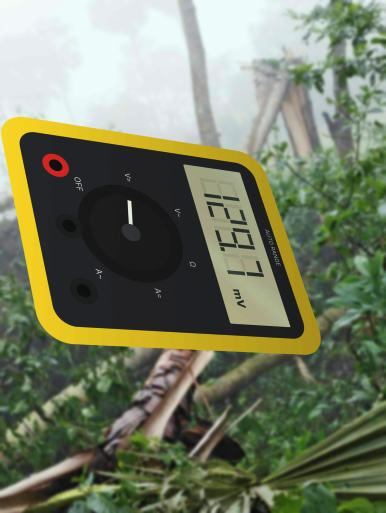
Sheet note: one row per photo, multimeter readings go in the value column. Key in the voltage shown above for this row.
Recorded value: 129.7 mV
